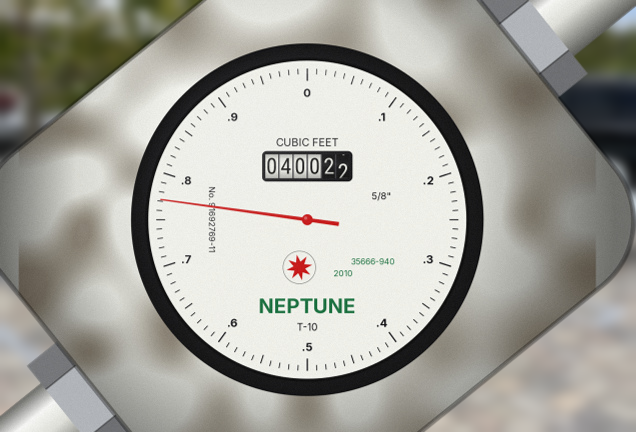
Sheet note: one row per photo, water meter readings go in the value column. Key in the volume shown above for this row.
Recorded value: 40021.77 ft³
